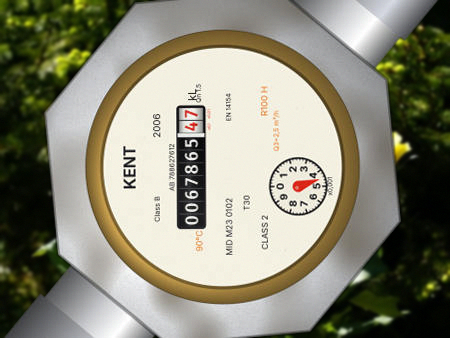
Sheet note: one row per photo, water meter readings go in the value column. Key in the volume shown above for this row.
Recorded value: 67865.474 kL
